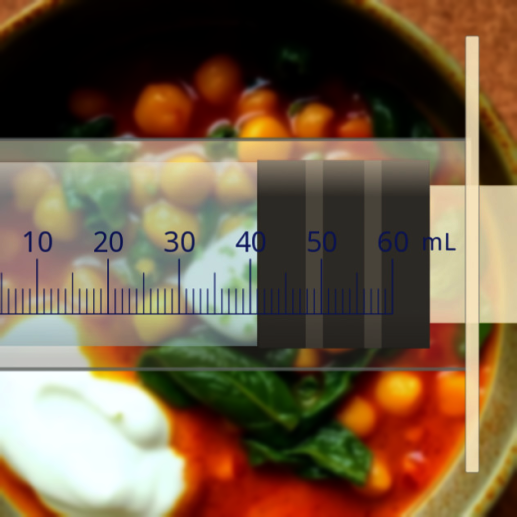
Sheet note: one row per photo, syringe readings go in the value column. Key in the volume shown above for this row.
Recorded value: 41 mL
